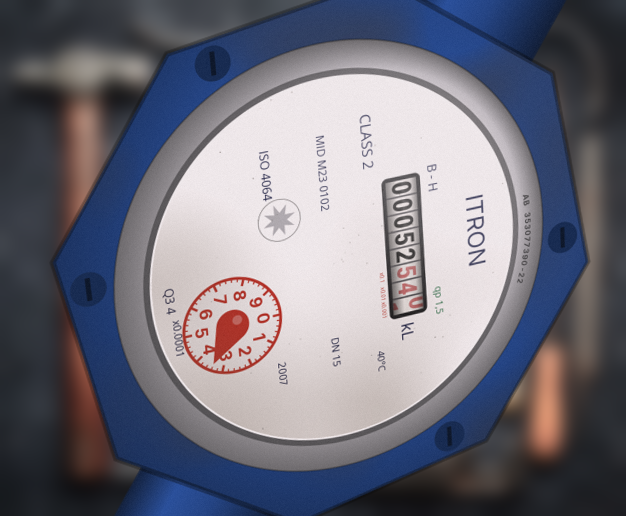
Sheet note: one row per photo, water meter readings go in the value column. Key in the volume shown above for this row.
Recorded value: 52.5403 kL
